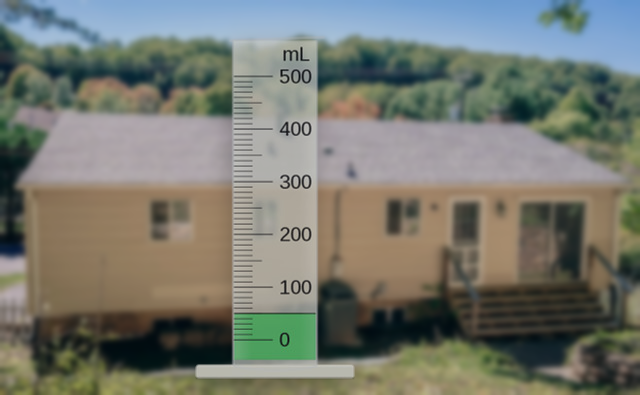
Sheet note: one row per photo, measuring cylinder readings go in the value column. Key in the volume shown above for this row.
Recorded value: 50 mL
